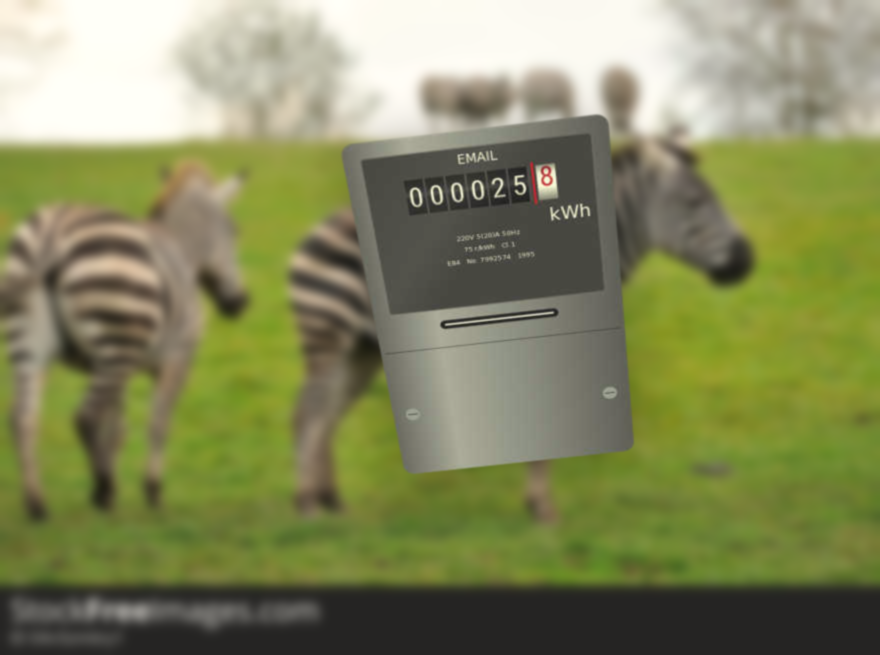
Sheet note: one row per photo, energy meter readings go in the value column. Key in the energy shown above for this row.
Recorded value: 25.8 kWh
